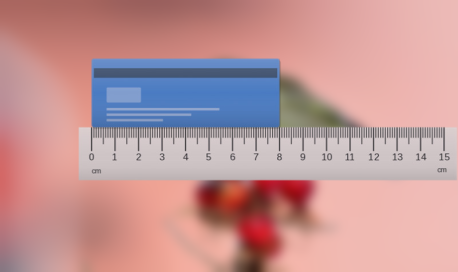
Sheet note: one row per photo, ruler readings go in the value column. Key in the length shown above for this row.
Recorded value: 8 cm
